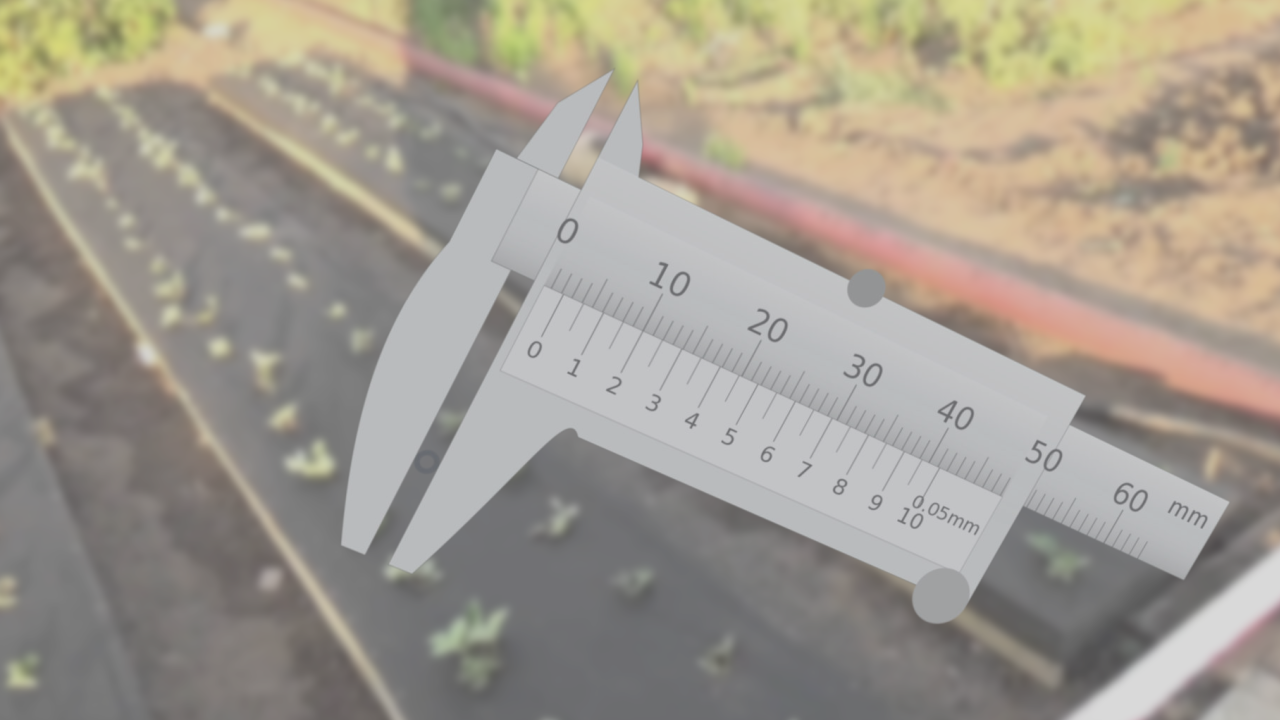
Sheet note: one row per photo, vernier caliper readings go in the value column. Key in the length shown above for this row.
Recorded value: 2.2 mm
